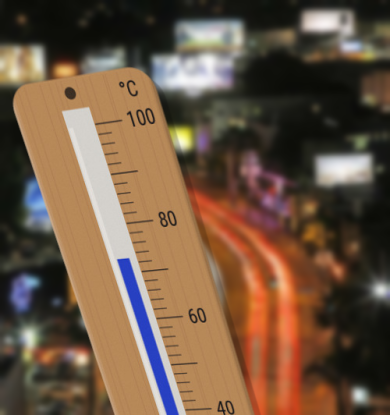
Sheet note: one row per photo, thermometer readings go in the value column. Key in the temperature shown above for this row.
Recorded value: 73 °C
